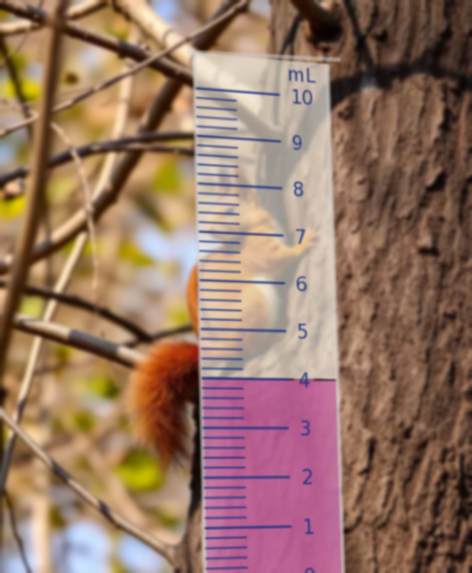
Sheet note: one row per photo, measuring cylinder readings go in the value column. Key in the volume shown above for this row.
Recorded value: 4 mL
